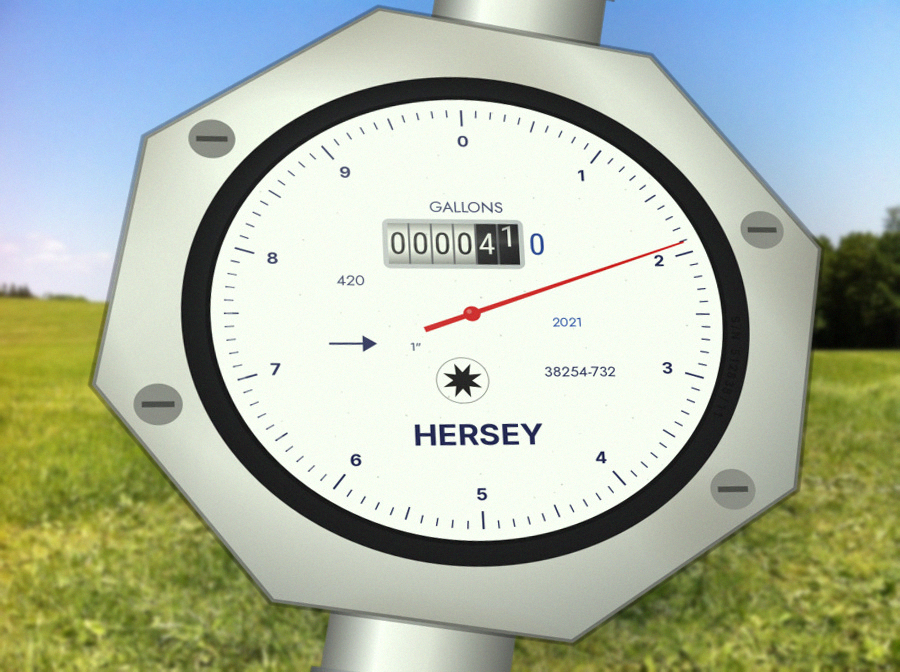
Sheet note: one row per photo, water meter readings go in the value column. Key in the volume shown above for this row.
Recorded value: 411.9 gal
